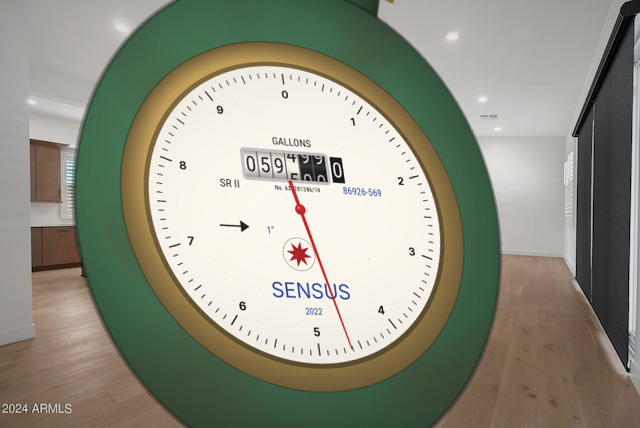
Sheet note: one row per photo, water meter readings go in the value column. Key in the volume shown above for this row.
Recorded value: 594994.6 gal
